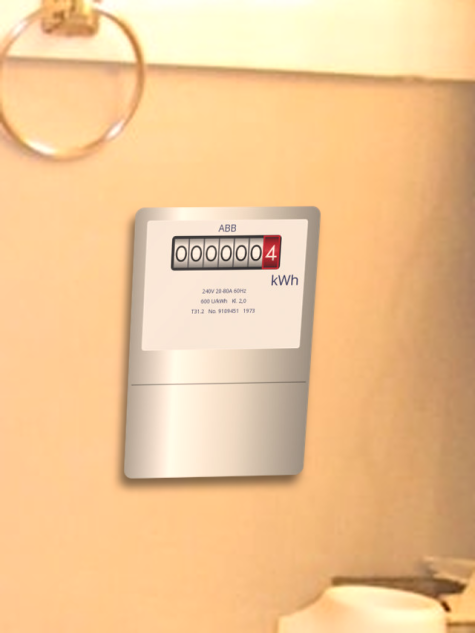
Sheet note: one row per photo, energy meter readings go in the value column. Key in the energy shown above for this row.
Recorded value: 0.4 kWh
